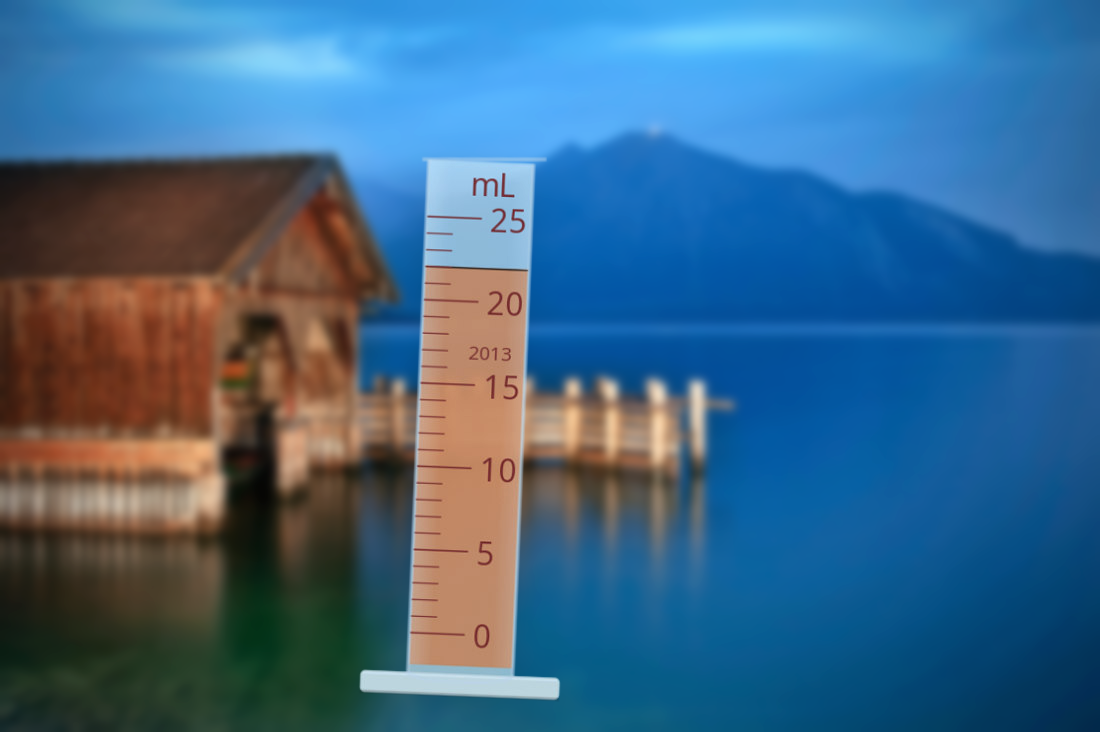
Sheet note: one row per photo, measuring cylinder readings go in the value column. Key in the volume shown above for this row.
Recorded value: 22 mL
